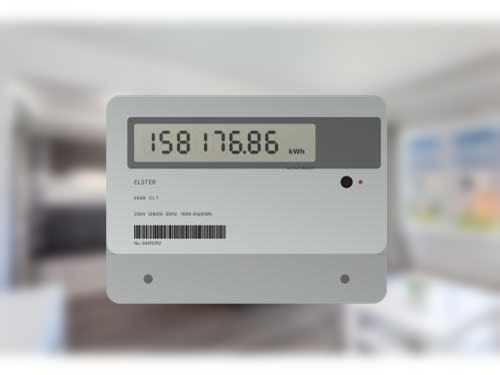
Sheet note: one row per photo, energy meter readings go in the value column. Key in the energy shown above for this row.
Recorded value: 158176.86 kWh
